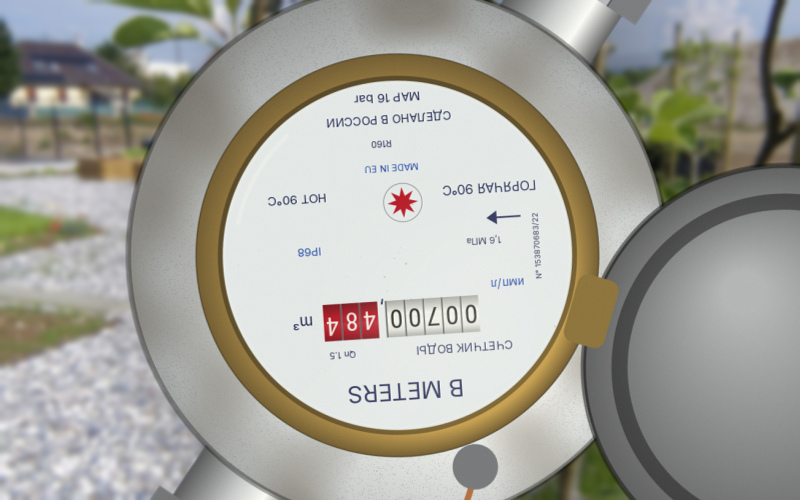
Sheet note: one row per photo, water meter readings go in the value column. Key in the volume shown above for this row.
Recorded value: 700.484 m³
